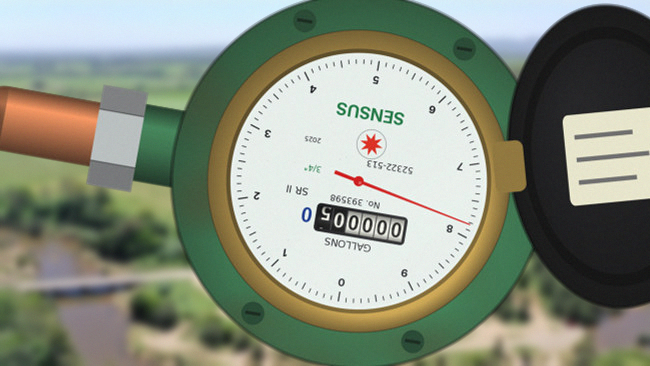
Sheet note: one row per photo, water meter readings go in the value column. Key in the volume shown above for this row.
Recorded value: 47.8 gal
